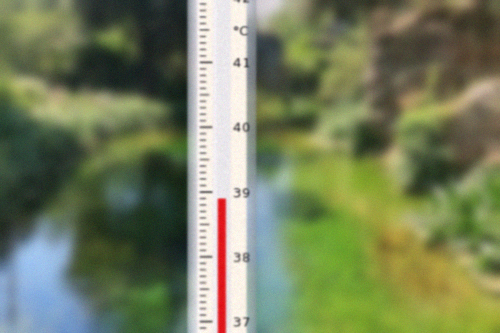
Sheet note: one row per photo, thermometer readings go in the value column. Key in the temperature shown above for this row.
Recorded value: 38.9 °C
